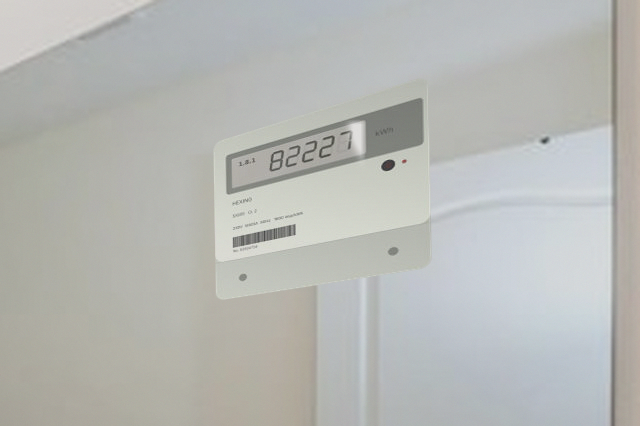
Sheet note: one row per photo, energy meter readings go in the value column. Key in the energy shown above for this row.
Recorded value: 82227 kWh
